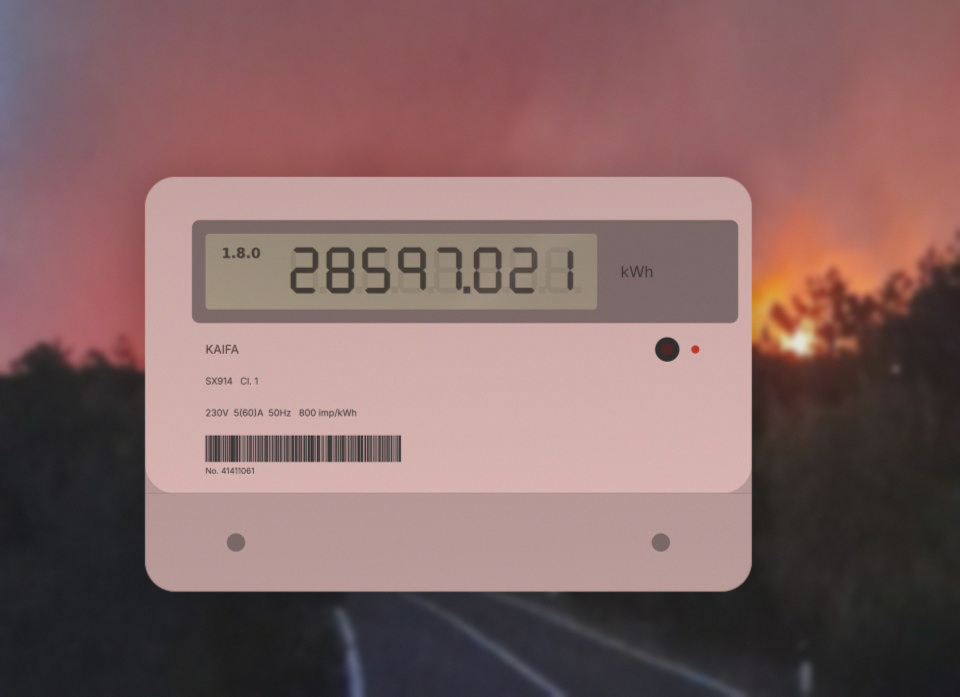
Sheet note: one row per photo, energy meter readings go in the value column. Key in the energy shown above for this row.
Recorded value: 28597.021 kWh
